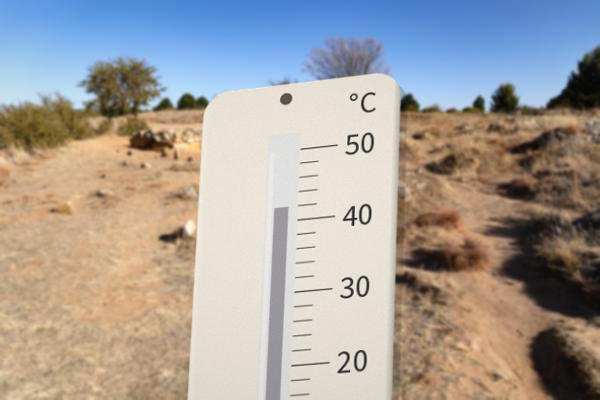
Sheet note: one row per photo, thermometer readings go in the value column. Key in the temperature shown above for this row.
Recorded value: 42 °C
